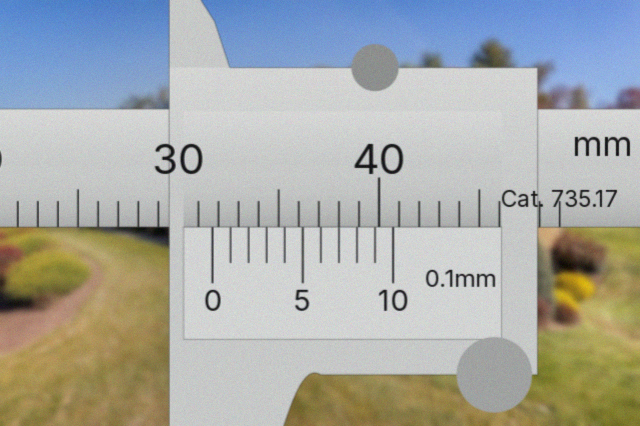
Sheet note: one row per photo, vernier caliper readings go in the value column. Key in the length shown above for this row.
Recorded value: 31.7 mm
